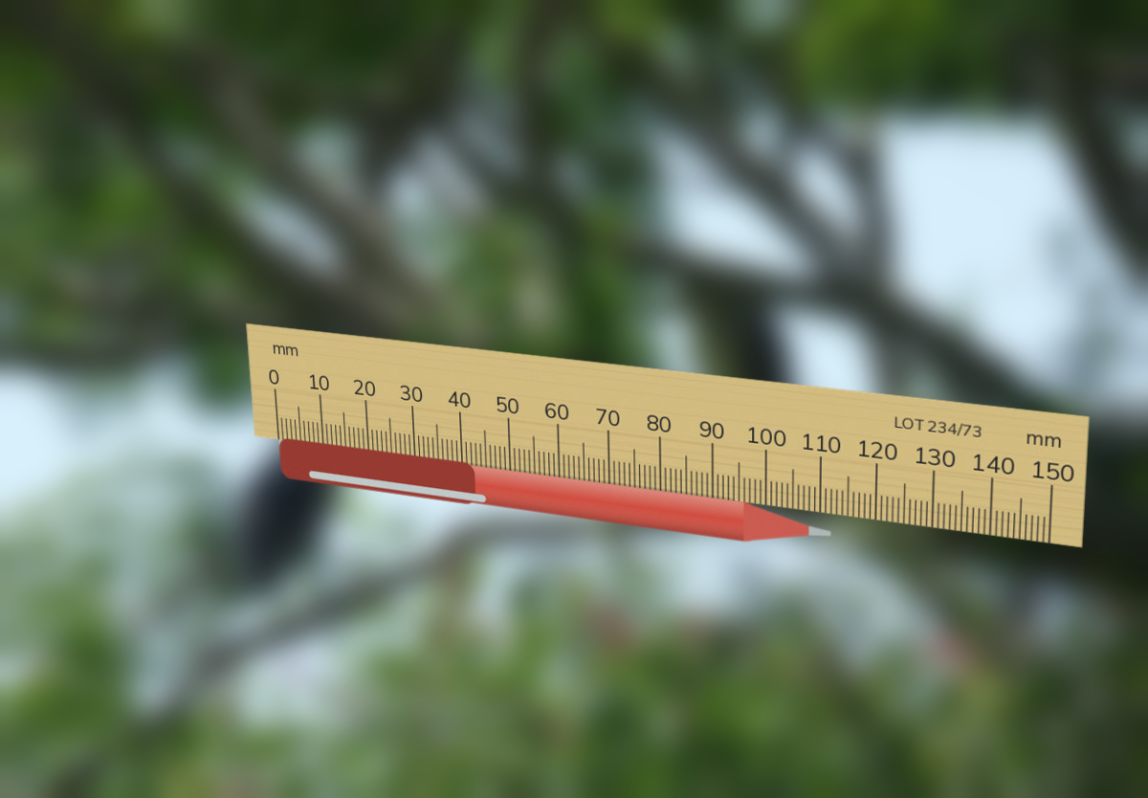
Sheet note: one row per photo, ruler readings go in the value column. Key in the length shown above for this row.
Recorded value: 112 mm
